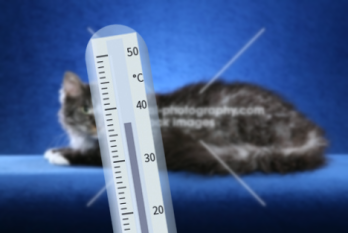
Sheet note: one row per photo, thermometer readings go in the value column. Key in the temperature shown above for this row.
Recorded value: 37 °C
